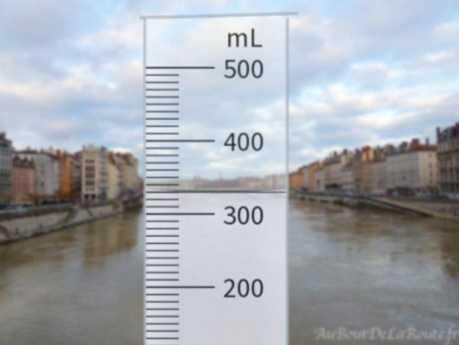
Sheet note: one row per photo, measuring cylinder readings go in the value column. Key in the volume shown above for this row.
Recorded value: 330 mL
